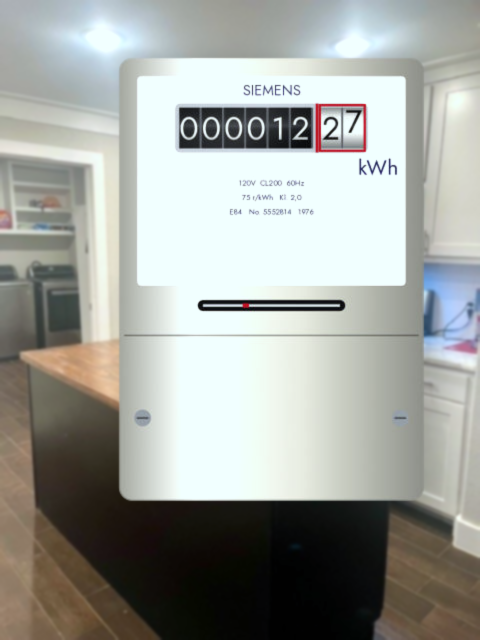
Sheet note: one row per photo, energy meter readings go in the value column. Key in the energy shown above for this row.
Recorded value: 12.27 kWh
